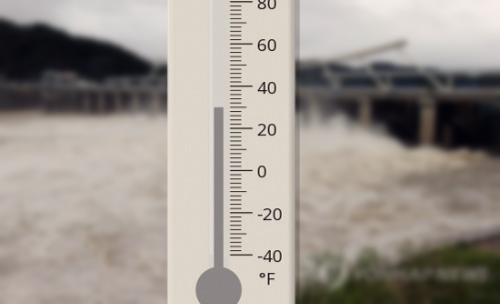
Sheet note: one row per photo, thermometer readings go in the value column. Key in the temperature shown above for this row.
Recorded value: 30 °F
